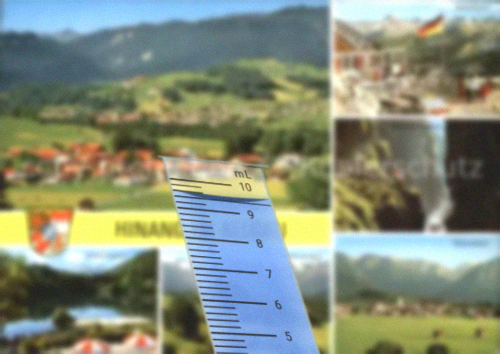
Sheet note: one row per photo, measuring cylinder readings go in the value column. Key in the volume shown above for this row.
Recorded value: 9.4 mL
